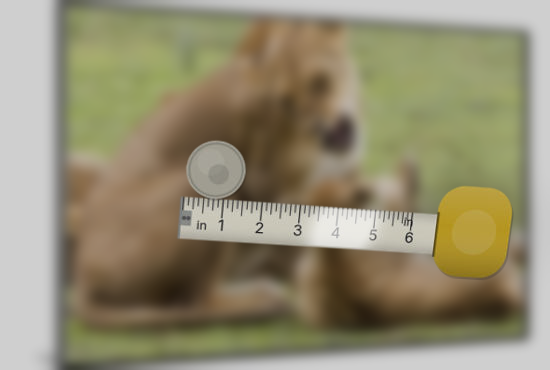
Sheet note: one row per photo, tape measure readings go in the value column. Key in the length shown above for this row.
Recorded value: 1.5 in
